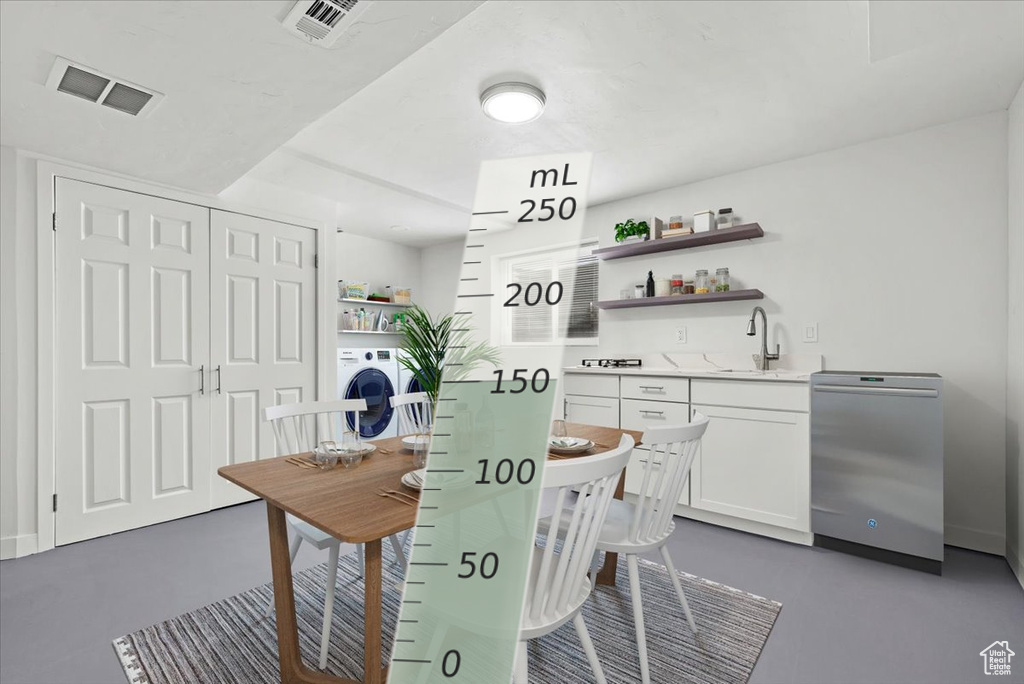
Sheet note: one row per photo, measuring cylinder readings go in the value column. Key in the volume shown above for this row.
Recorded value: 150 mL
